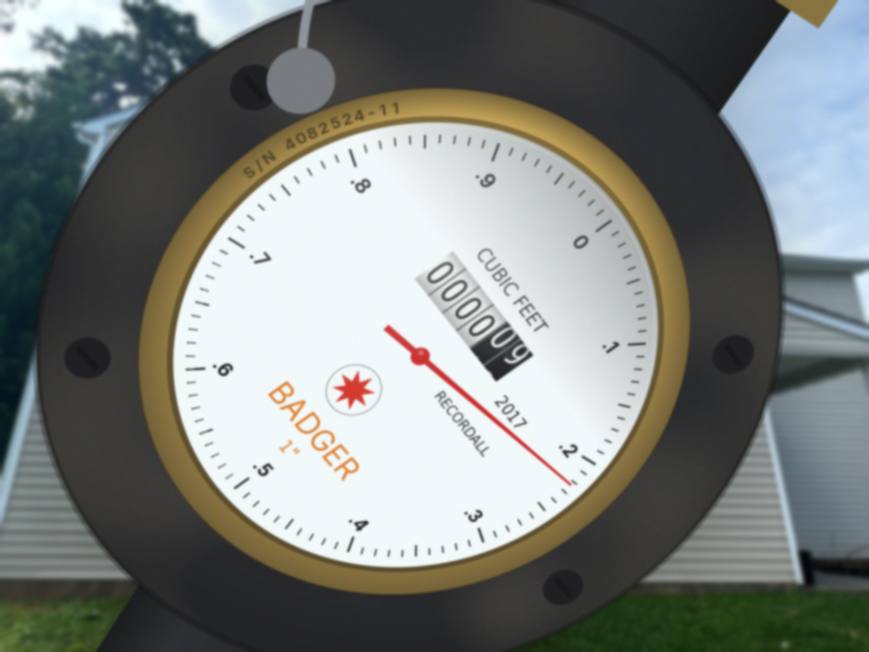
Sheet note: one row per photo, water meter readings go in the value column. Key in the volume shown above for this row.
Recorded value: 9.22 ft³
